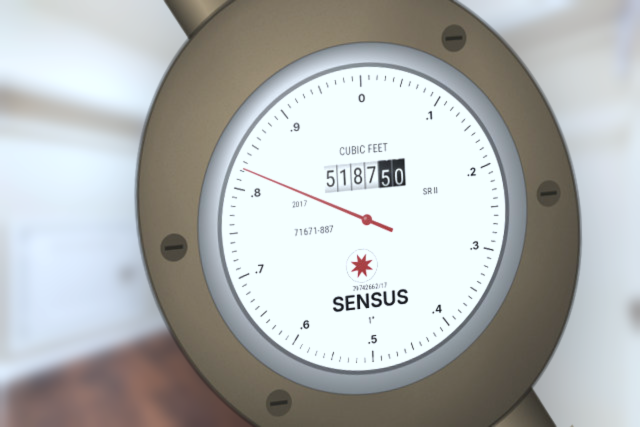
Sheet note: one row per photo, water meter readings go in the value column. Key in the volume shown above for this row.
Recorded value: 518749.82 ft³
